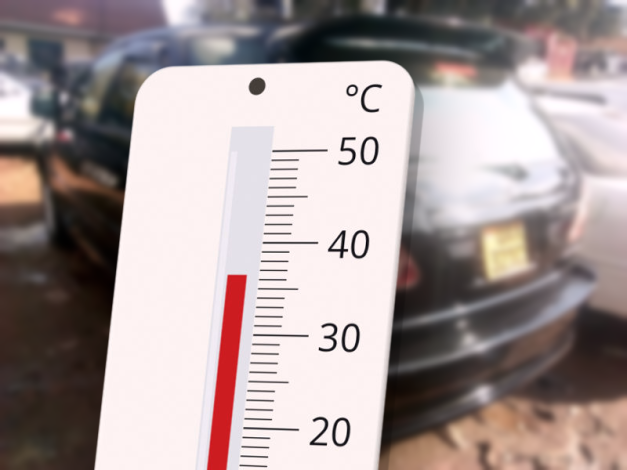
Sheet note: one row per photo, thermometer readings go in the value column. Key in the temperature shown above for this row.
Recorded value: 36.5 °C
